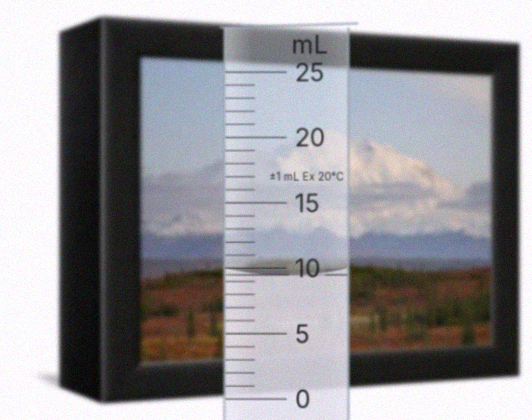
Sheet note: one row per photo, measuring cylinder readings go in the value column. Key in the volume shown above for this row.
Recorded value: 9.5 mL
